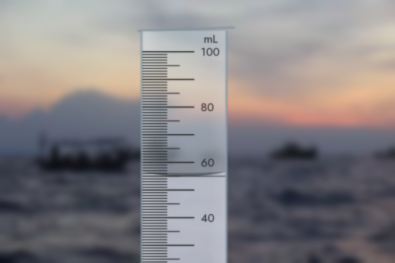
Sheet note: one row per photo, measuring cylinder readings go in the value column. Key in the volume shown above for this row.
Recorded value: 55 mL
